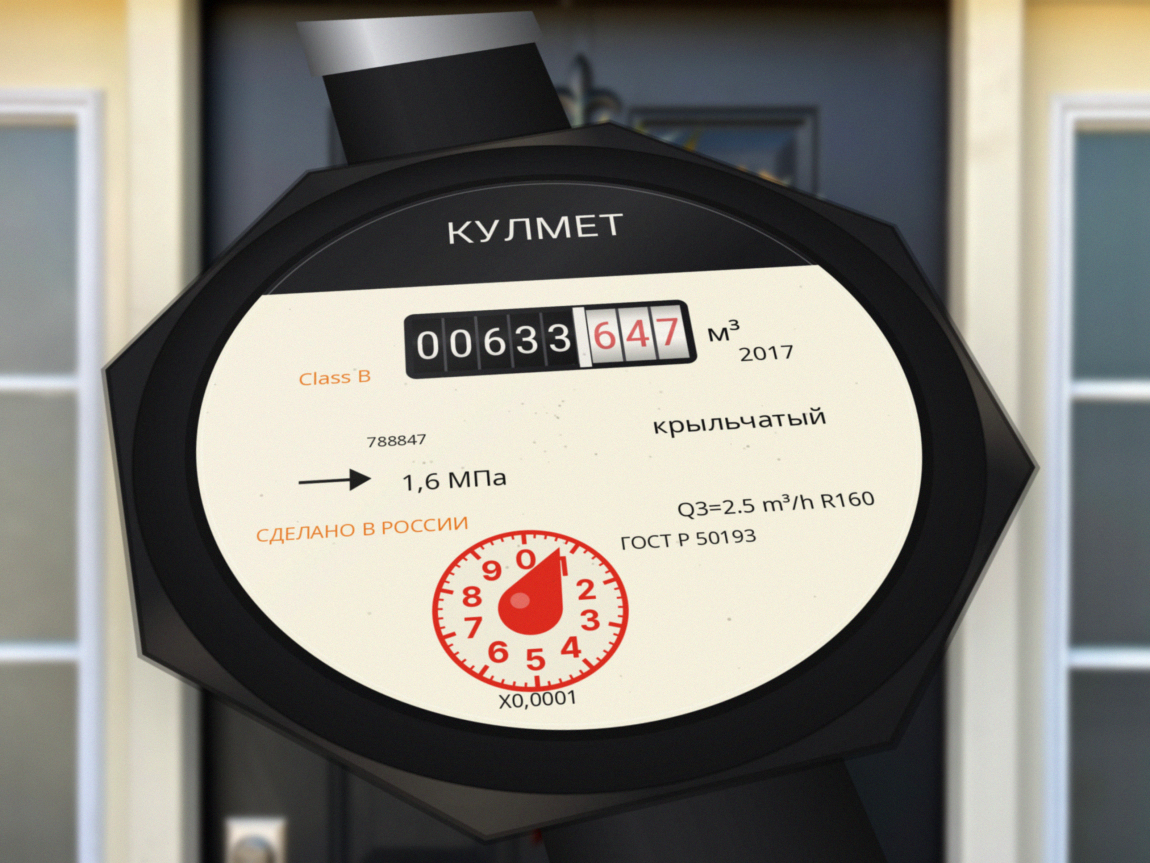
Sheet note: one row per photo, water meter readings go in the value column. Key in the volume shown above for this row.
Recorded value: 633.6470 m³
